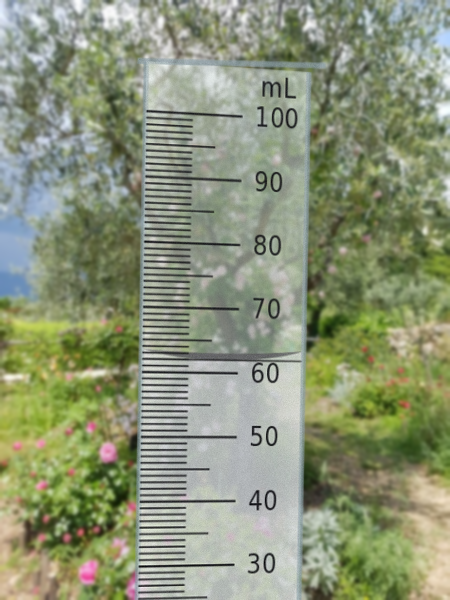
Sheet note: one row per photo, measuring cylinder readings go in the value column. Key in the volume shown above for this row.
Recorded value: 62 mL
